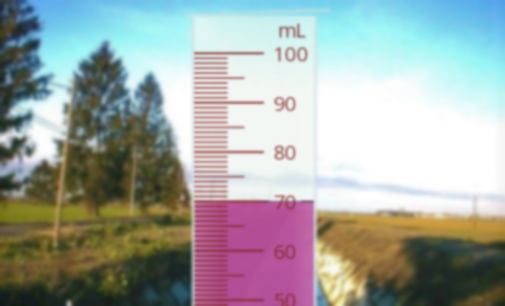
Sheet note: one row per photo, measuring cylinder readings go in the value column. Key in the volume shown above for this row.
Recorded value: 70 mL
